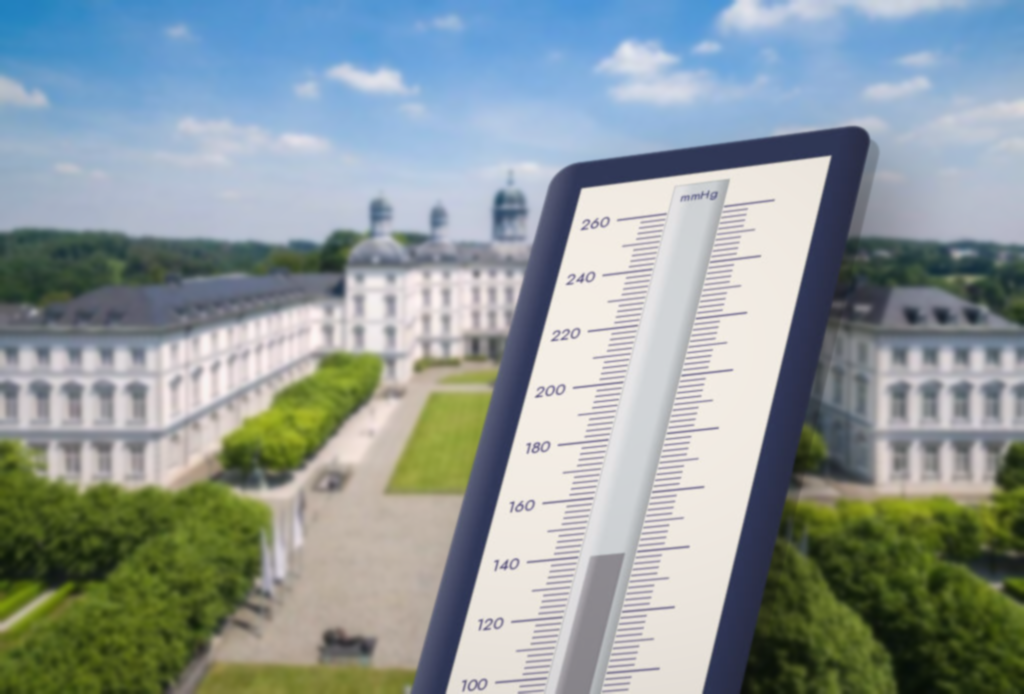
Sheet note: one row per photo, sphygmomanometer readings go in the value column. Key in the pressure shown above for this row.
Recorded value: 140 mmHg
